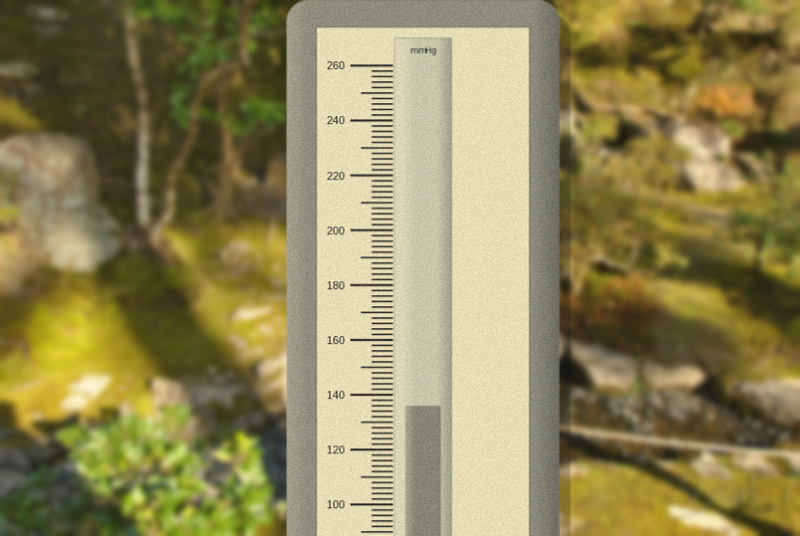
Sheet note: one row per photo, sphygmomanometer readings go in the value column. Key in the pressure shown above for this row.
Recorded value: 136 mmHg
